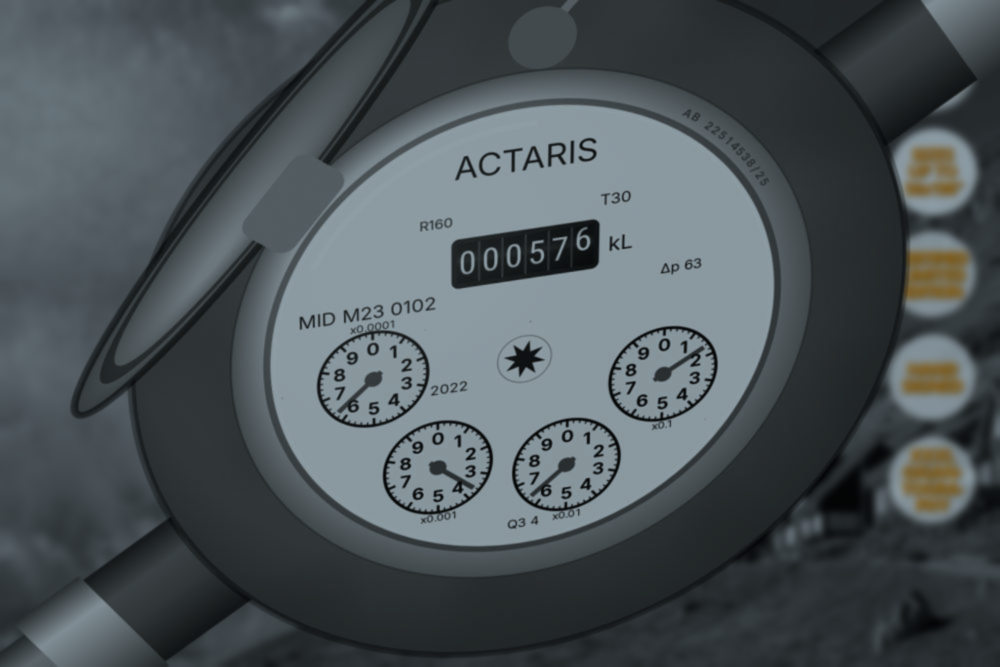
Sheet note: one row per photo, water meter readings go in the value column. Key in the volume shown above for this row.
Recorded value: 576.1636 kL
